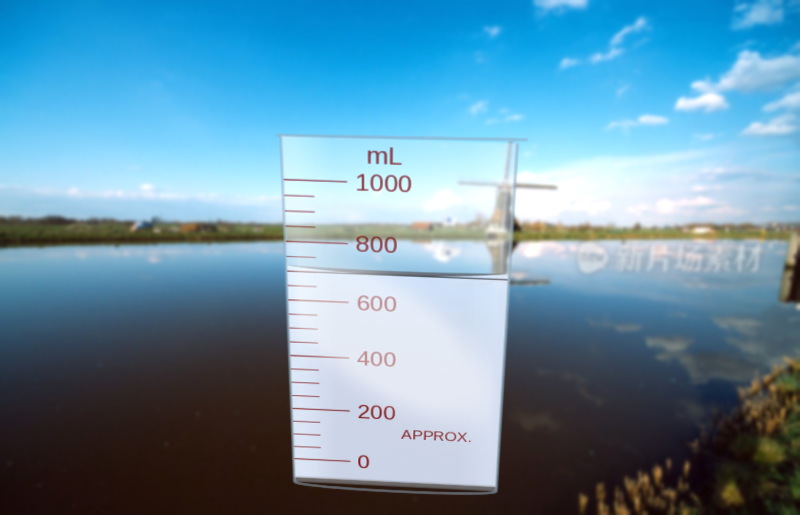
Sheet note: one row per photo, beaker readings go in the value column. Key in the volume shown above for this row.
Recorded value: 700 mL
